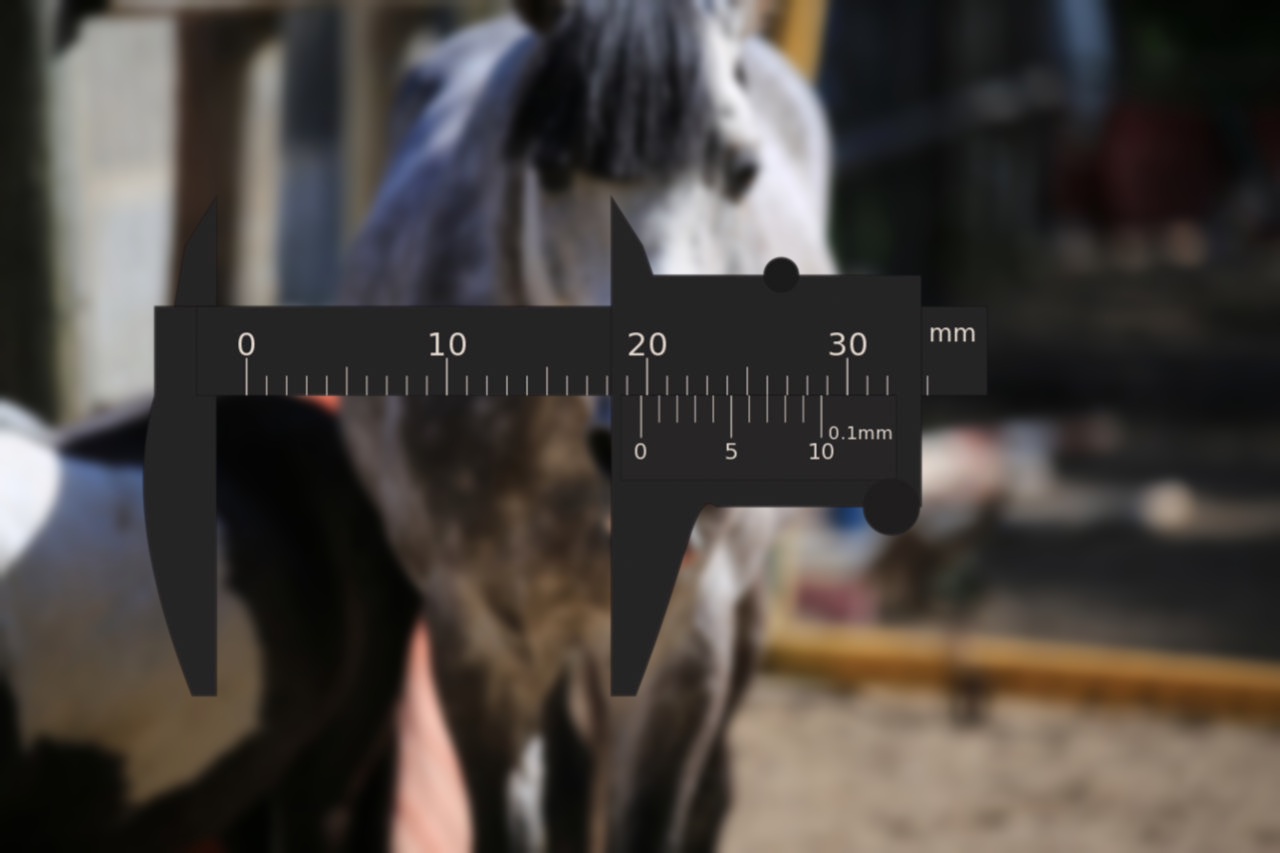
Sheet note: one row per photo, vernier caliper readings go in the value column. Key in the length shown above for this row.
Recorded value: 19.7 mm
